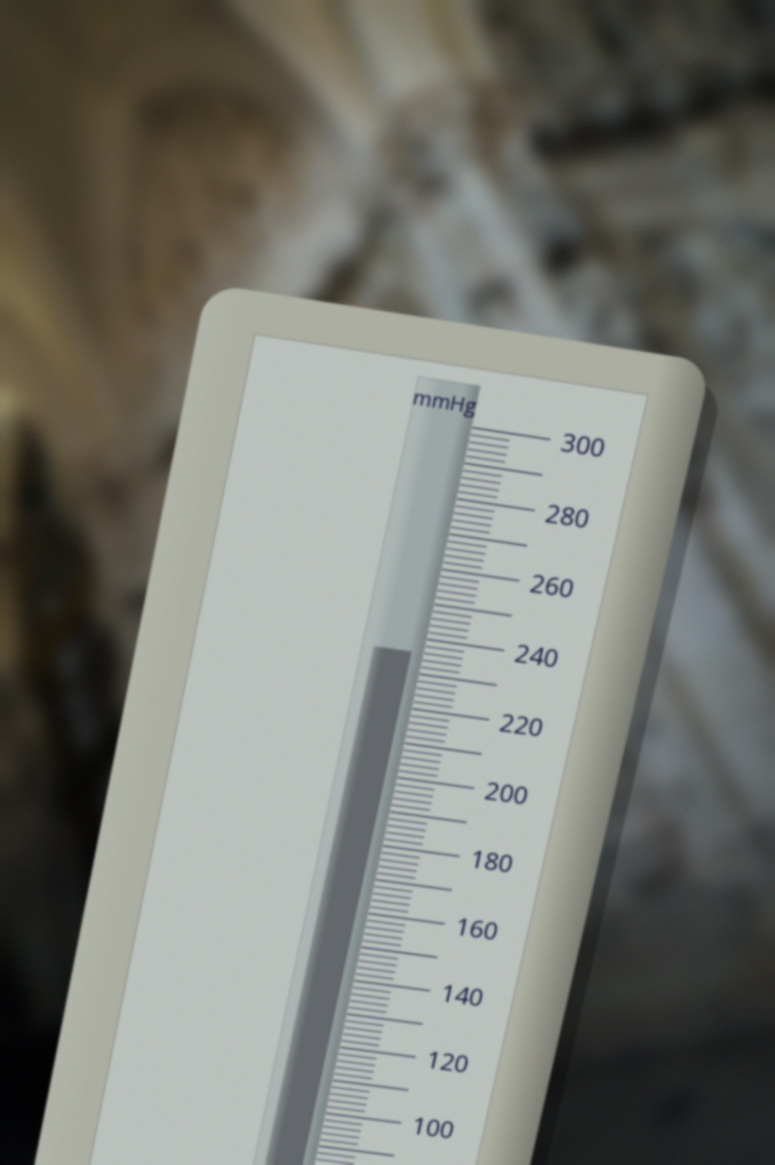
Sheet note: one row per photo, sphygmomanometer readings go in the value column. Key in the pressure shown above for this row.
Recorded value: 236 mmHg
